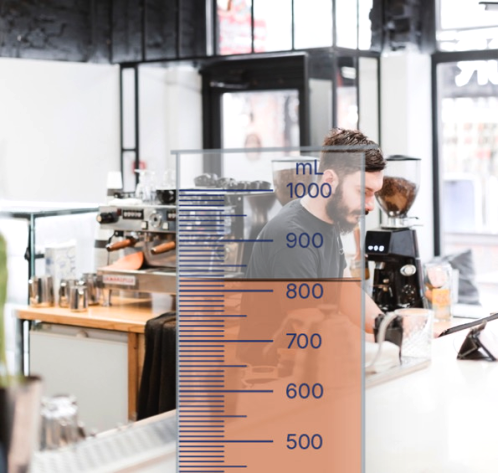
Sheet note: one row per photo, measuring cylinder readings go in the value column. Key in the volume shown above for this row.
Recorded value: 820 mL
